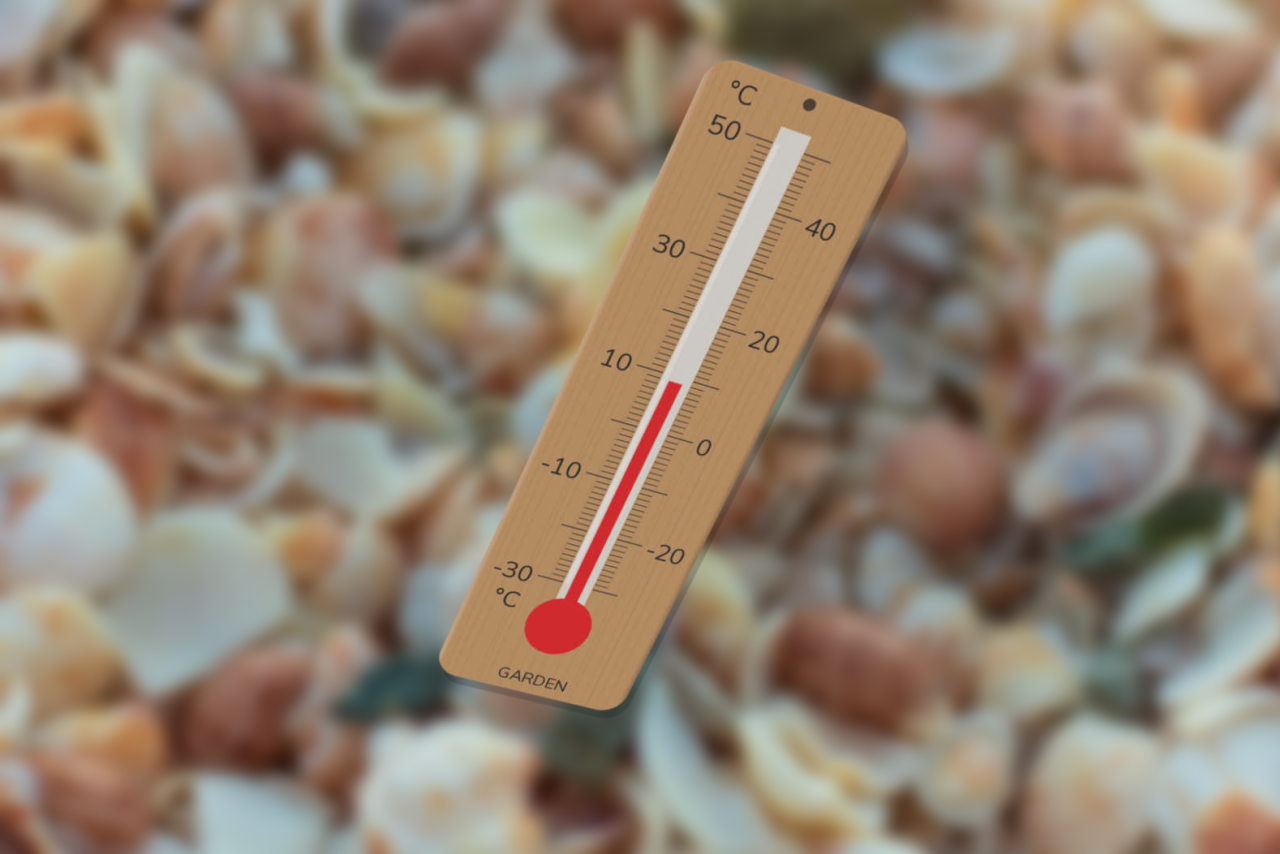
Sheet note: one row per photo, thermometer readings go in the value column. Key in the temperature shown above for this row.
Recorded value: 9 °C
